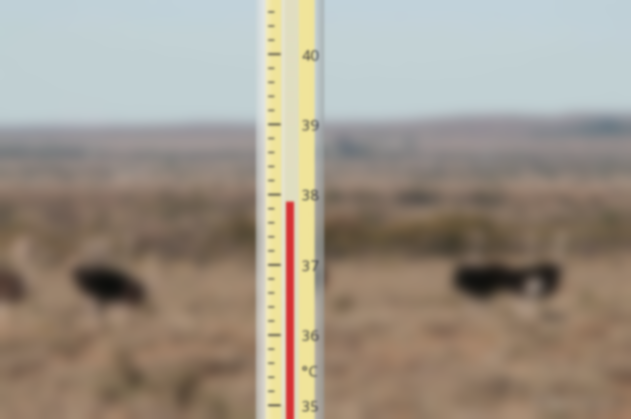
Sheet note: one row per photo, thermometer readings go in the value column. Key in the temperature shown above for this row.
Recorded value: 37.9 °C
